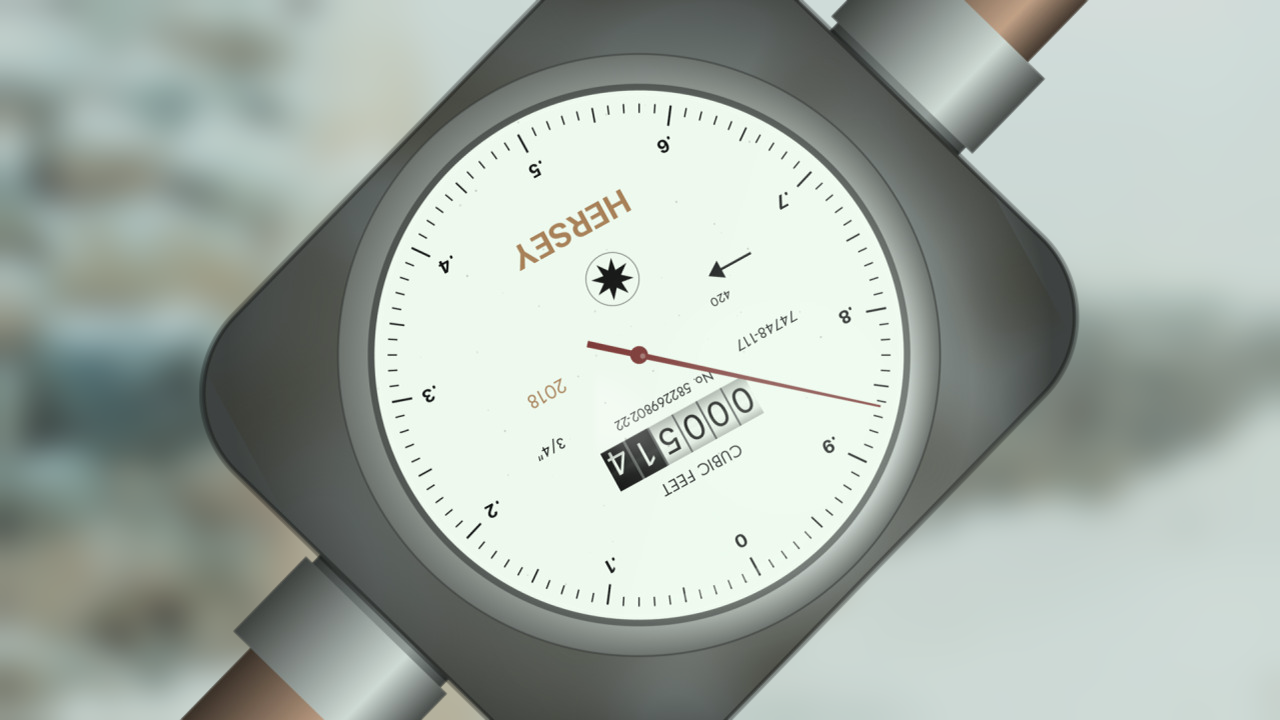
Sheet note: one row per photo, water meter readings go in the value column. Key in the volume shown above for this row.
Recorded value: 513.86 ft³
